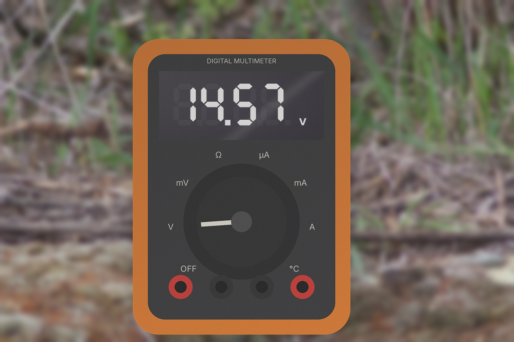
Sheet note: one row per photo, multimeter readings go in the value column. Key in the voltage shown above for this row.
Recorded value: 14.57 V
